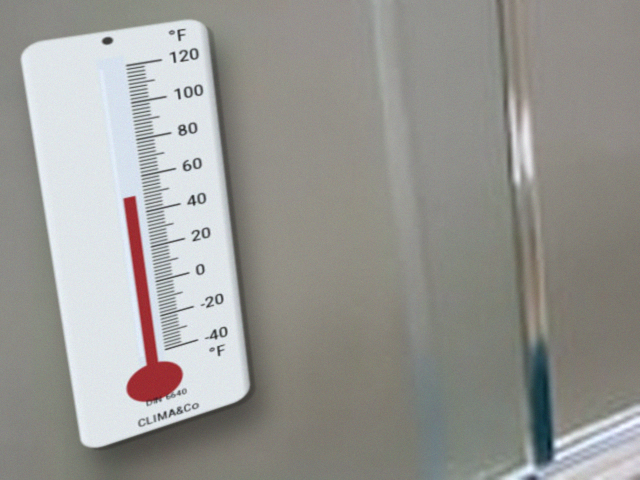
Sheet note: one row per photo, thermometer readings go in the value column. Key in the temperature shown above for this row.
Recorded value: 50 °F
